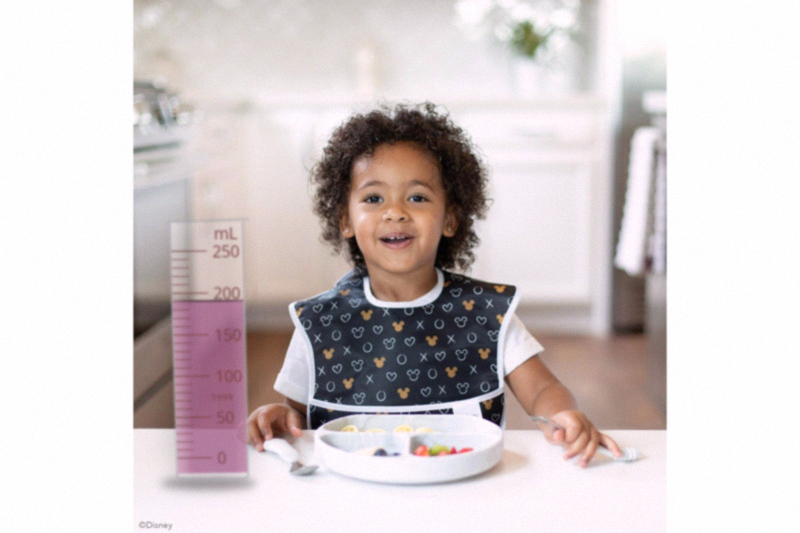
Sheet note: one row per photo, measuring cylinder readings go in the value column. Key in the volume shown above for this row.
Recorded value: 190 mL
